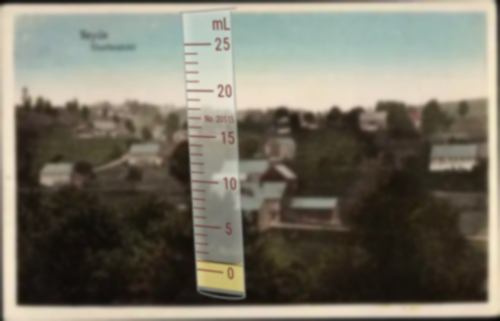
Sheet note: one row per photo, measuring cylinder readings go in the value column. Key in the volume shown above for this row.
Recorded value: 1 mL
